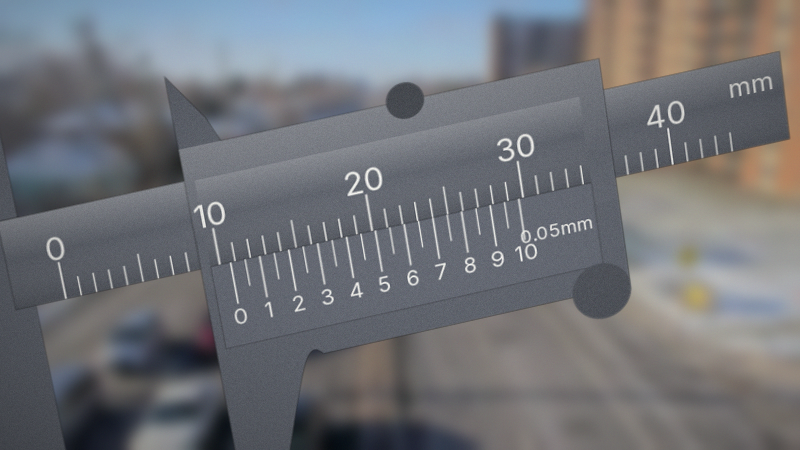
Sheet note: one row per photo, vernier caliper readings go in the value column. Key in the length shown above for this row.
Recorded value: 10.7 mm
